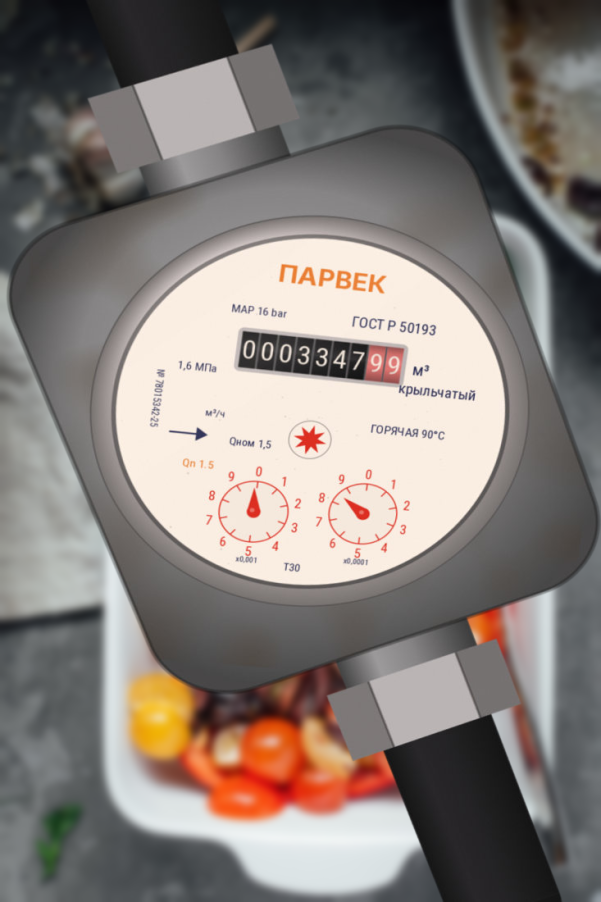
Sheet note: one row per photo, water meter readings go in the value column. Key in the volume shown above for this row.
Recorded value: 3347.9898 m³
